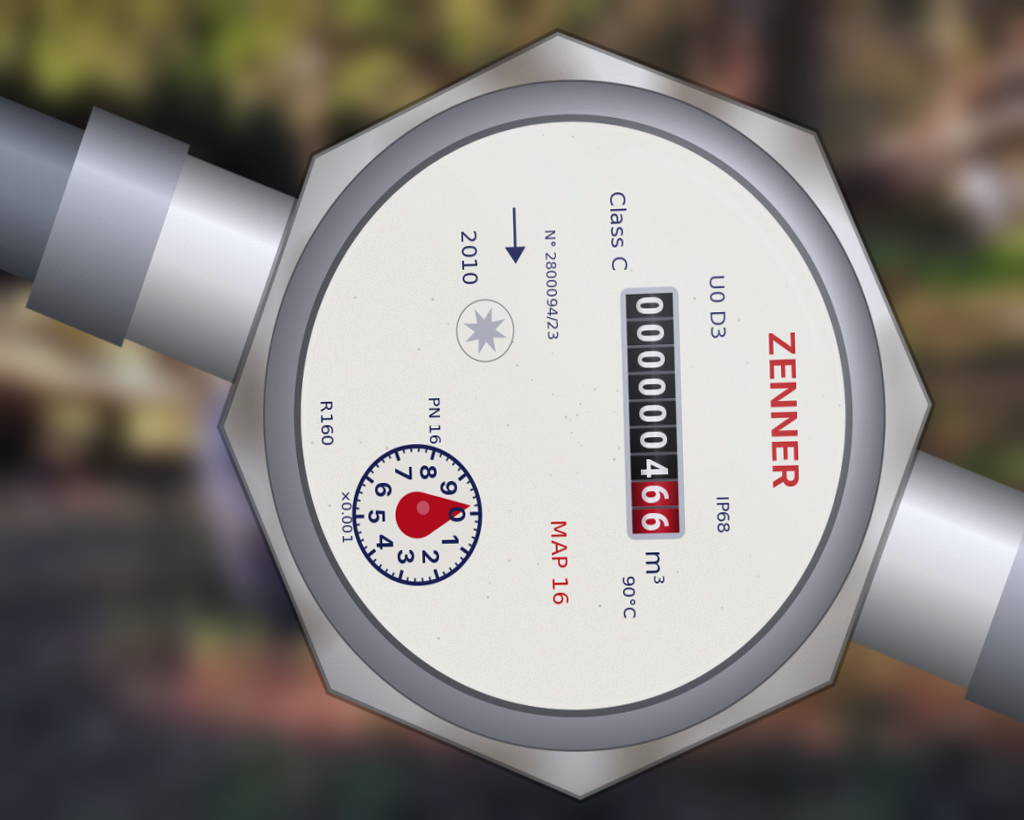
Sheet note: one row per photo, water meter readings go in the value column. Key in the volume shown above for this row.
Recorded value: 4.659 m³
